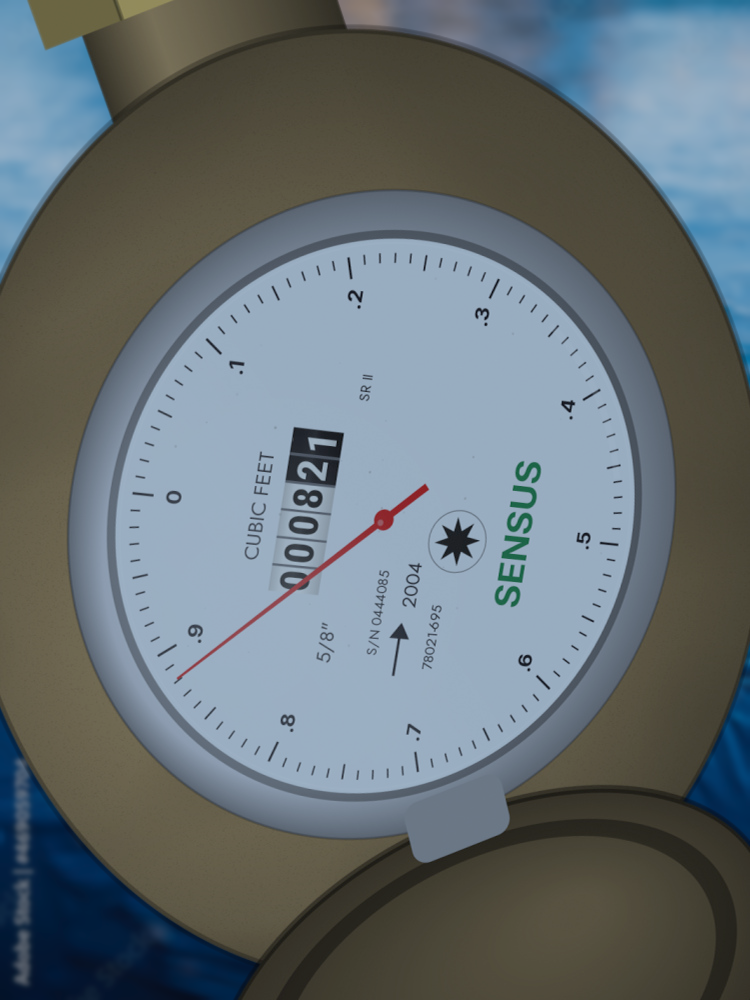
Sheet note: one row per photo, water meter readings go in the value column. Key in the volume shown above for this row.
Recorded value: 820.88 ft³
